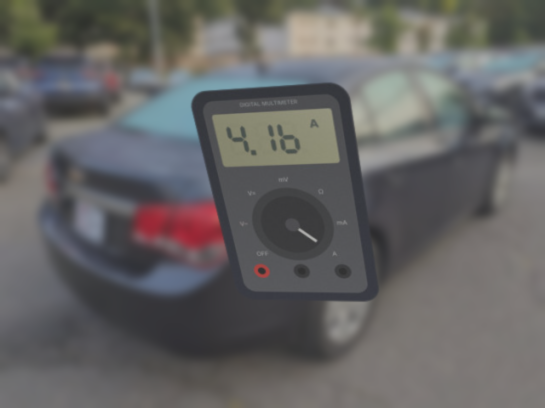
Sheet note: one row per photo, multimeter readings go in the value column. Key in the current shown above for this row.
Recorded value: 4.16 A
